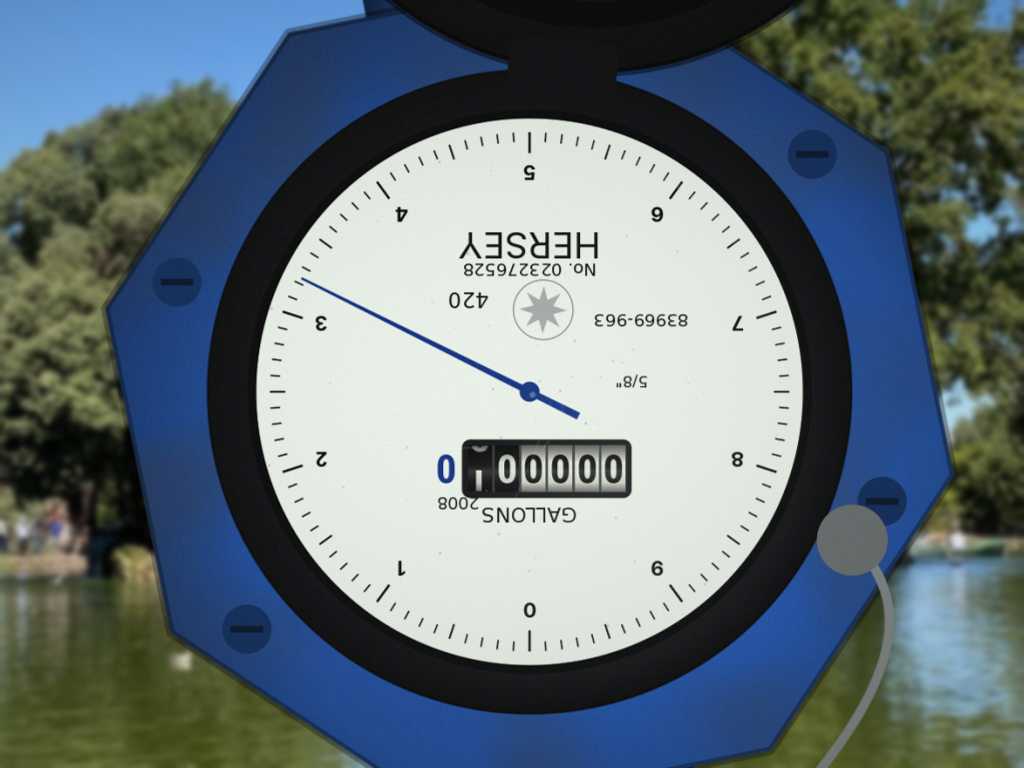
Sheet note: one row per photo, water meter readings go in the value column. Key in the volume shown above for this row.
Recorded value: 13.2 gal
